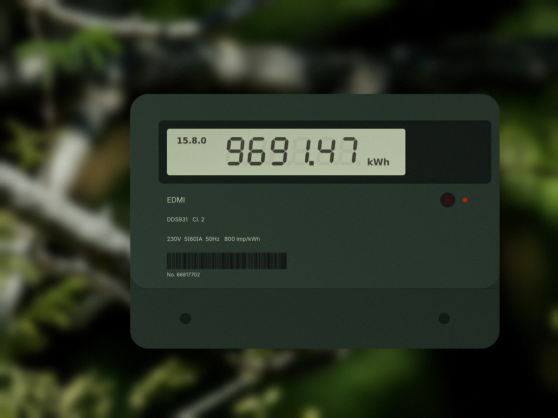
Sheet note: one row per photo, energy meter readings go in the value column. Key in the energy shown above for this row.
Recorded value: 9691.47 kWh
